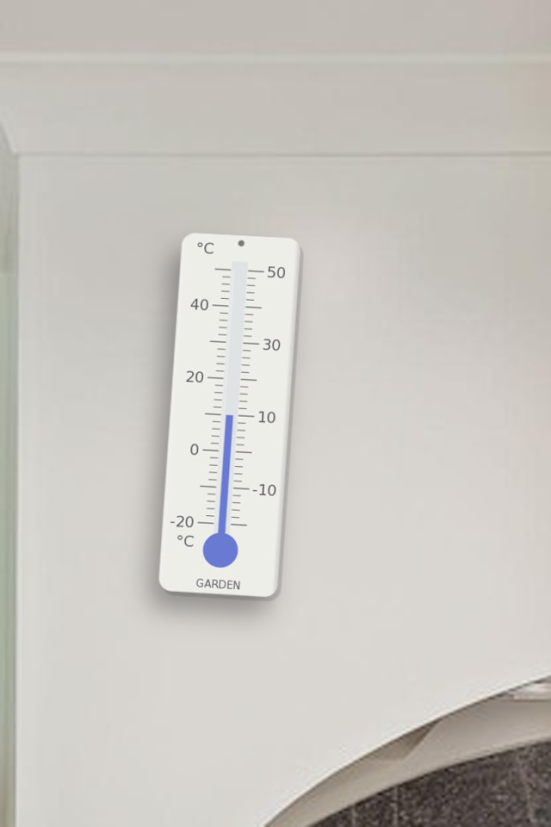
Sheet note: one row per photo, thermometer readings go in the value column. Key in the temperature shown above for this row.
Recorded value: 10 °C
